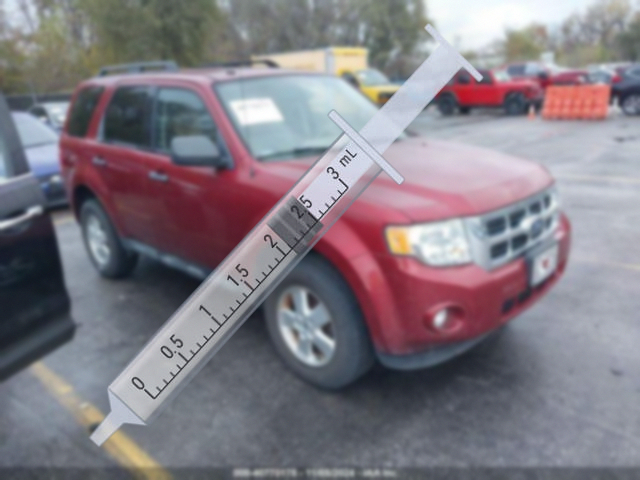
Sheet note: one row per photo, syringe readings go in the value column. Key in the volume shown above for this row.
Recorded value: 2.1 mL
